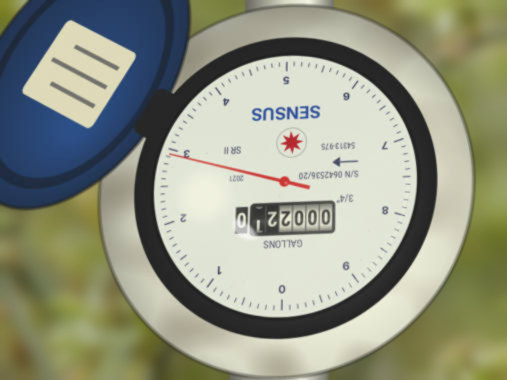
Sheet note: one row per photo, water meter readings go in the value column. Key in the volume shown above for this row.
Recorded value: 2212.9 gal
